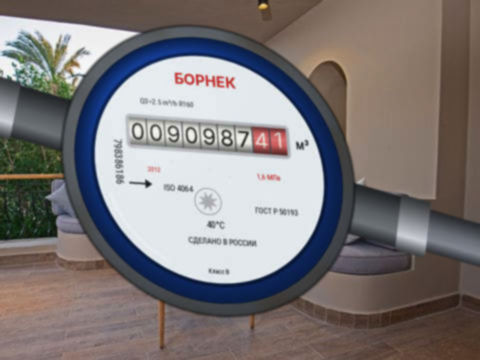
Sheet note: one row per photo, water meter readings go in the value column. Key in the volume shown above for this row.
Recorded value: 90987.41 m³
